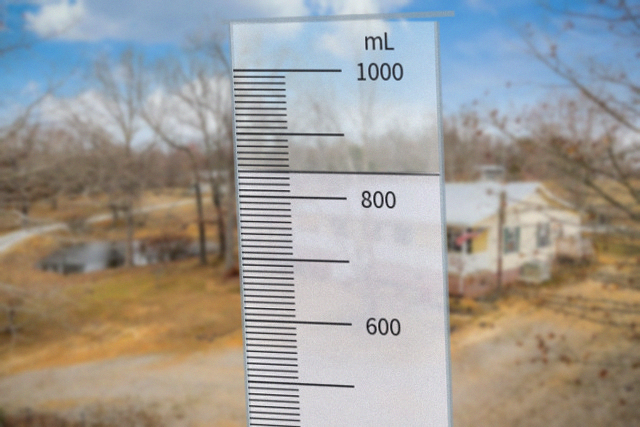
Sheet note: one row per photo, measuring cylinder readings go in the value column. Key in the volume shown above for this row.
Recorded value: 840 mL
